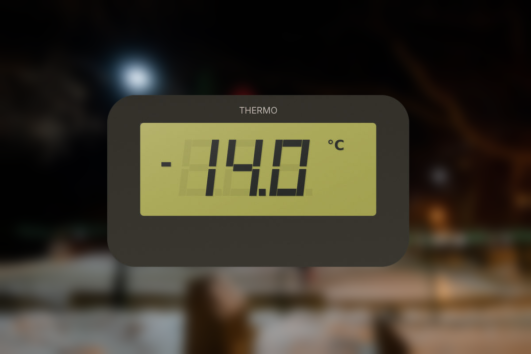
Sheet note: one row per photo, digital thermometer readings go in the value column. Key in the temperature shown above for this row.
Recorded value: -14.0 °C
